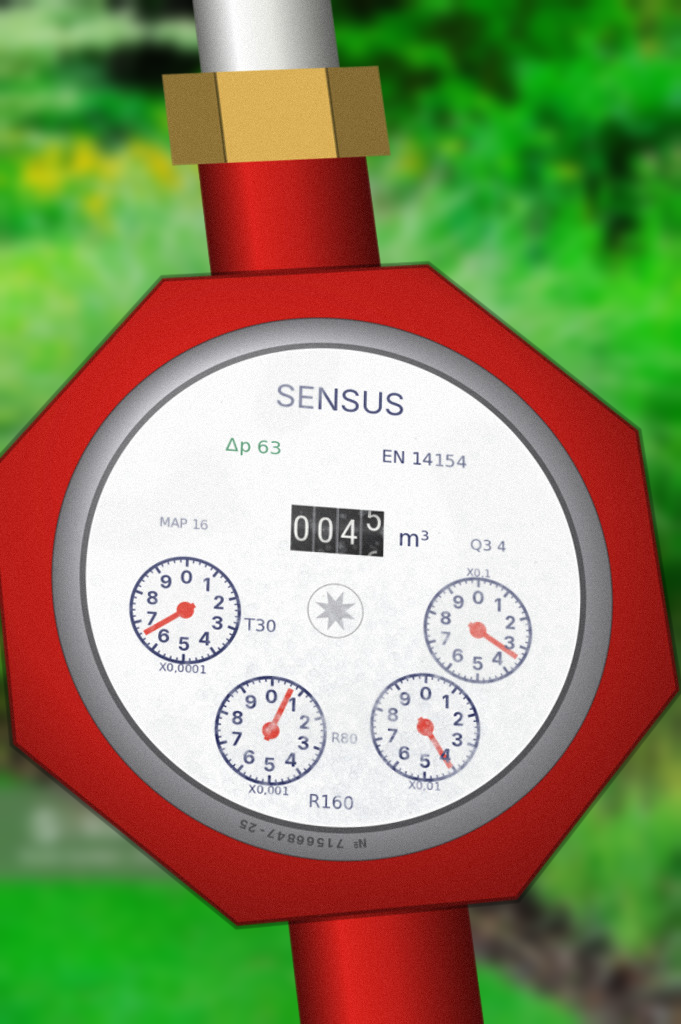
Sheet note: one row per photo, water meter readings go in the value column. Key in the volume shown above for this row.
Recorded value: 45.3406 m³
